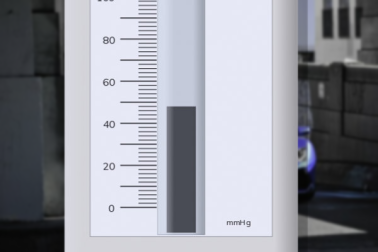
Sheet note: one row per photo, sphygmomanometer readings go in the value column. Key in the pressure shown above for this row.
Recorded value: 48 mmHg
